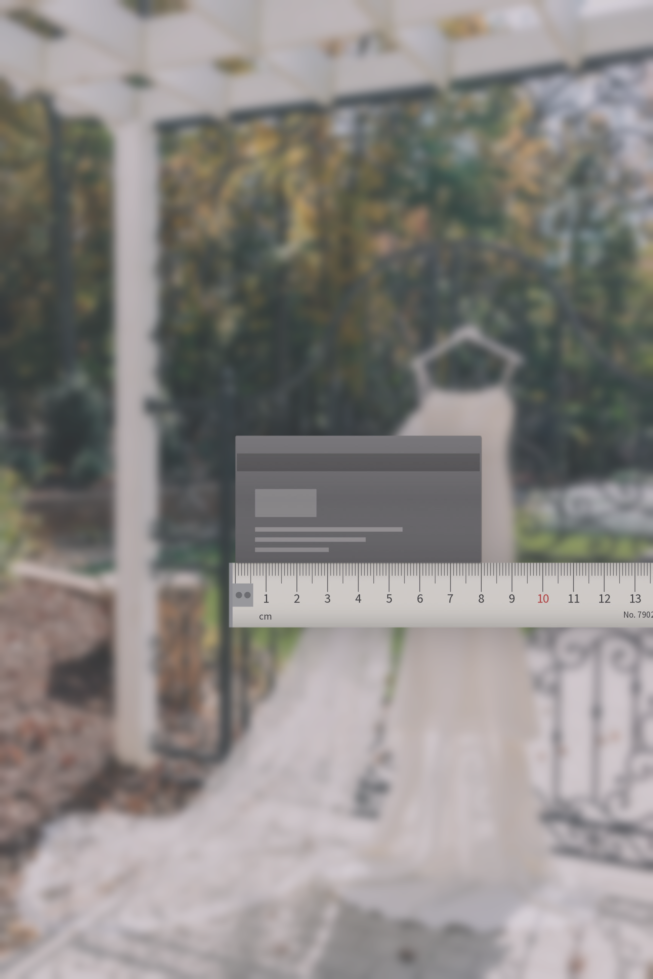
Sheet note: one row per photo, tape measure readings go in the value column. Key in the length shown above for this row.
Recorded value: 8 cm
